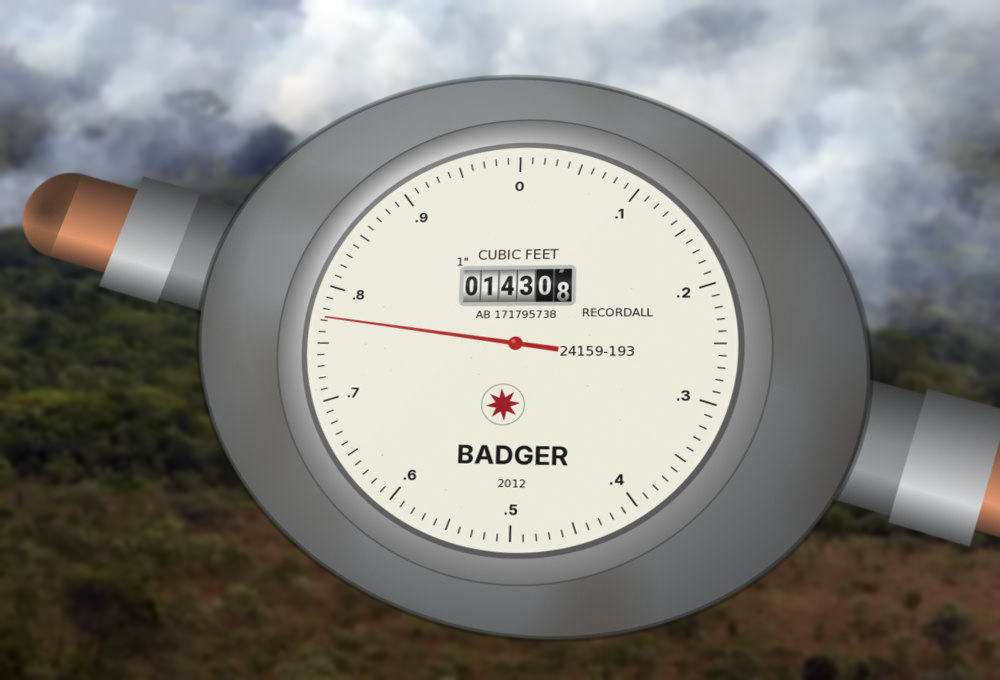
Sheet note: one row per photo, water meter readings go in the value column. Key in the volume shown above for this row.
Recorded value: 14307.77 ft³
